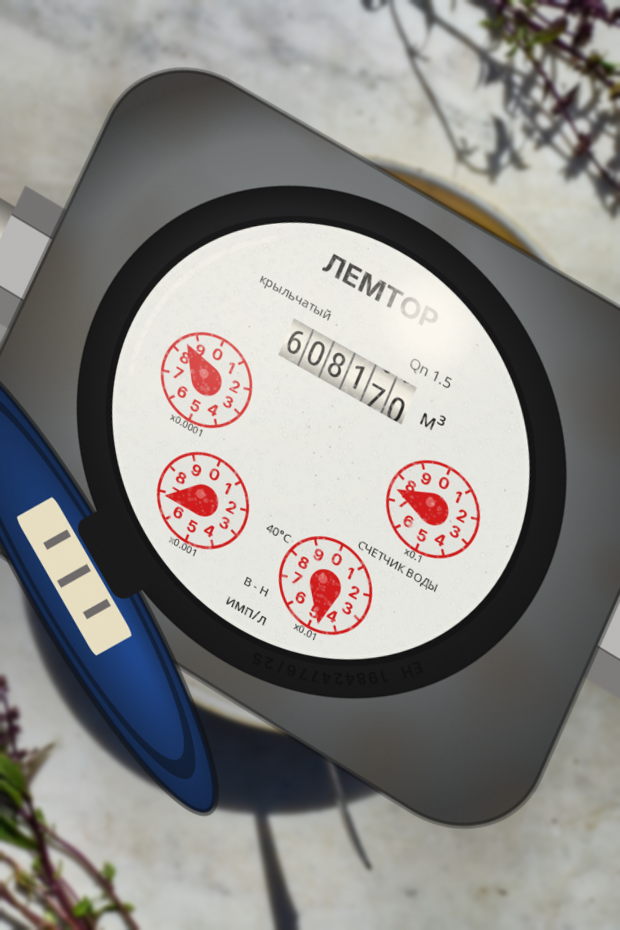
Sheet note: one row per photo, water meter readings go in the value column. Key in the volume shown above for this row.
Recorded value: 608169.7468 m³
